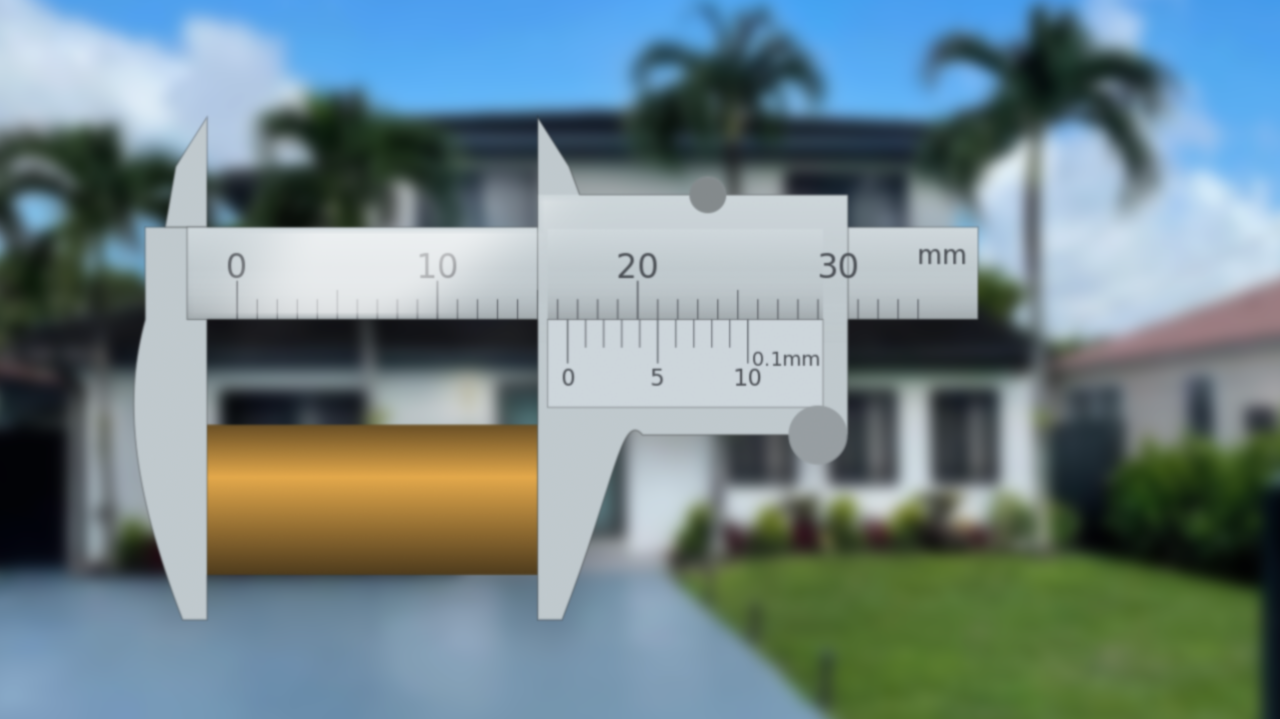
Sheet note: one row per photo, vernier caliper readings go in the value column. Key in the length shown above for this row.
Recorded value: 16.5 mm
